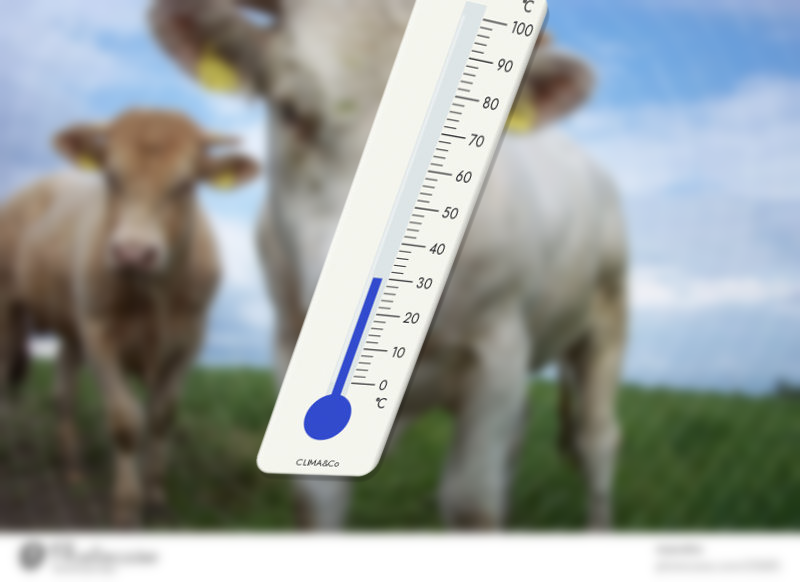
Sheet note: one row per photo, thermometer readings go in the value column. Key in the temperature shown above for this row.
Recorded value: 30 °C
